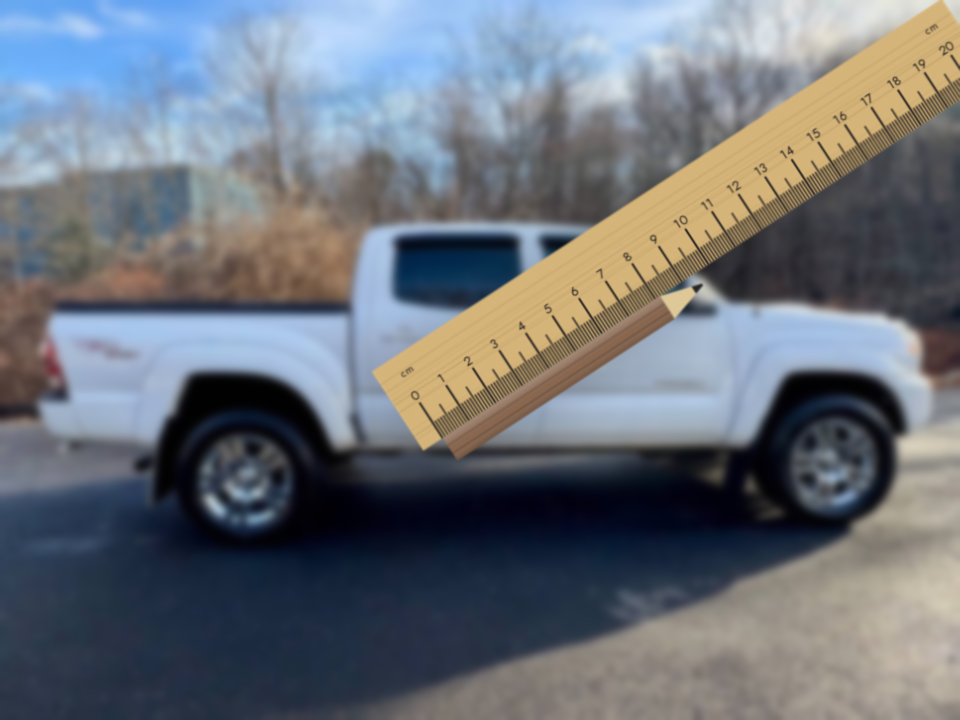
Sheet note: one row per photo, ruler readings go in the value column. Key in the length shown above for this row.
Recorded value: 9.5 cm
